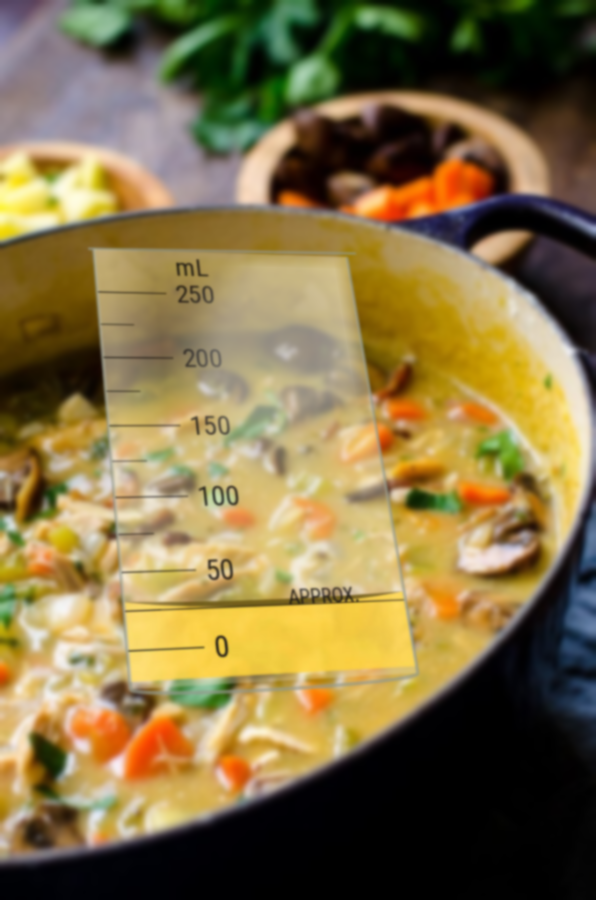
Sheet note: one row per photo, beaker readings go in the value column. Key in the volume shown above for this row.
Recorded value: 25 mL
